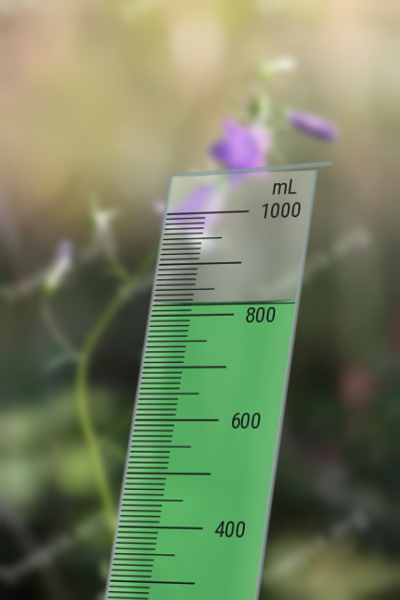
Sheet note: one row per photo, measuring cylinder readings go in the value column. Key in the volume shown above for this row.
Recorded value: 820 mL
